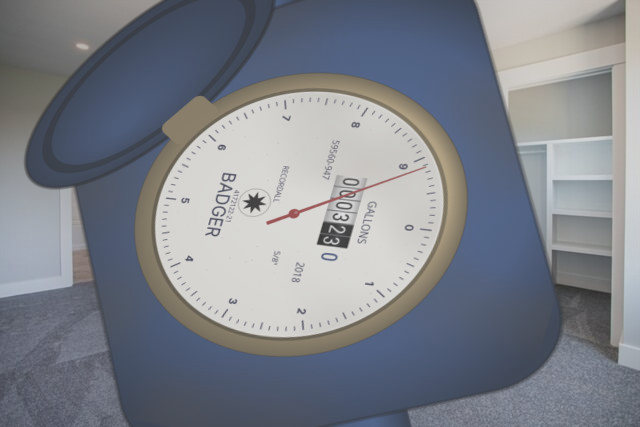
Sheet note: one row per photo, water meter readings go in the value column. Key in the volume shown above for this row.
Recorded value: 3229.1 gal
